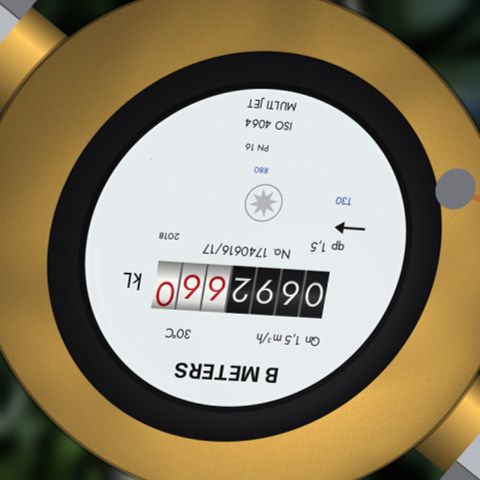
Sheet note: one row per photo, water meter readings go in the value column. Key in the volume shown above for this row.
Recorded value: 692.660 kL
